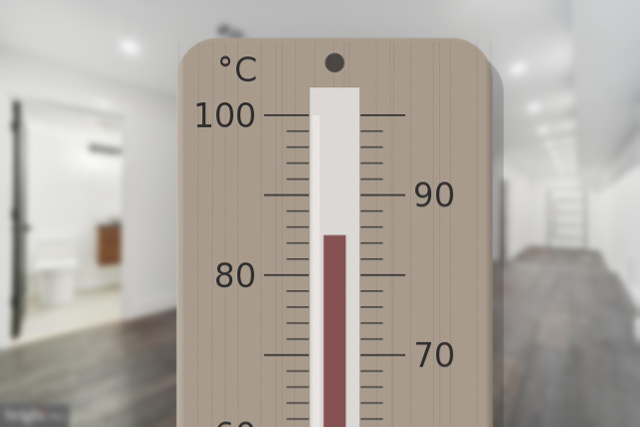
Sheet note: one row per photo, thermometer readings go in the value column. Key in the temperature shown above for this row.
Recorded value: 85 °C
